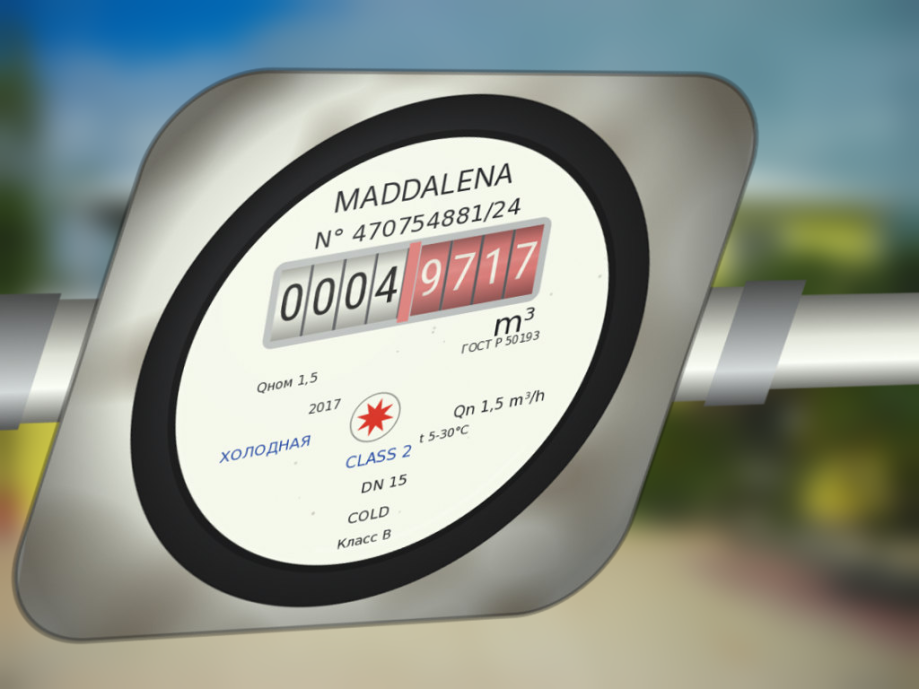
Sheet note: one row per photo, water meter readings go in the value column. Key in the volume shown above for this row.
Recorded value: 4.9717 m³
